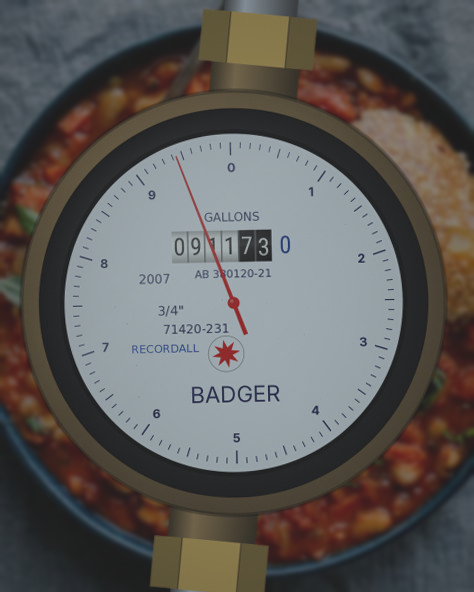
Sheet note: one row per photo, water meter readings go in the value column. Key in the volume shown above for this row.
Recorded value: 911729.4 gal
